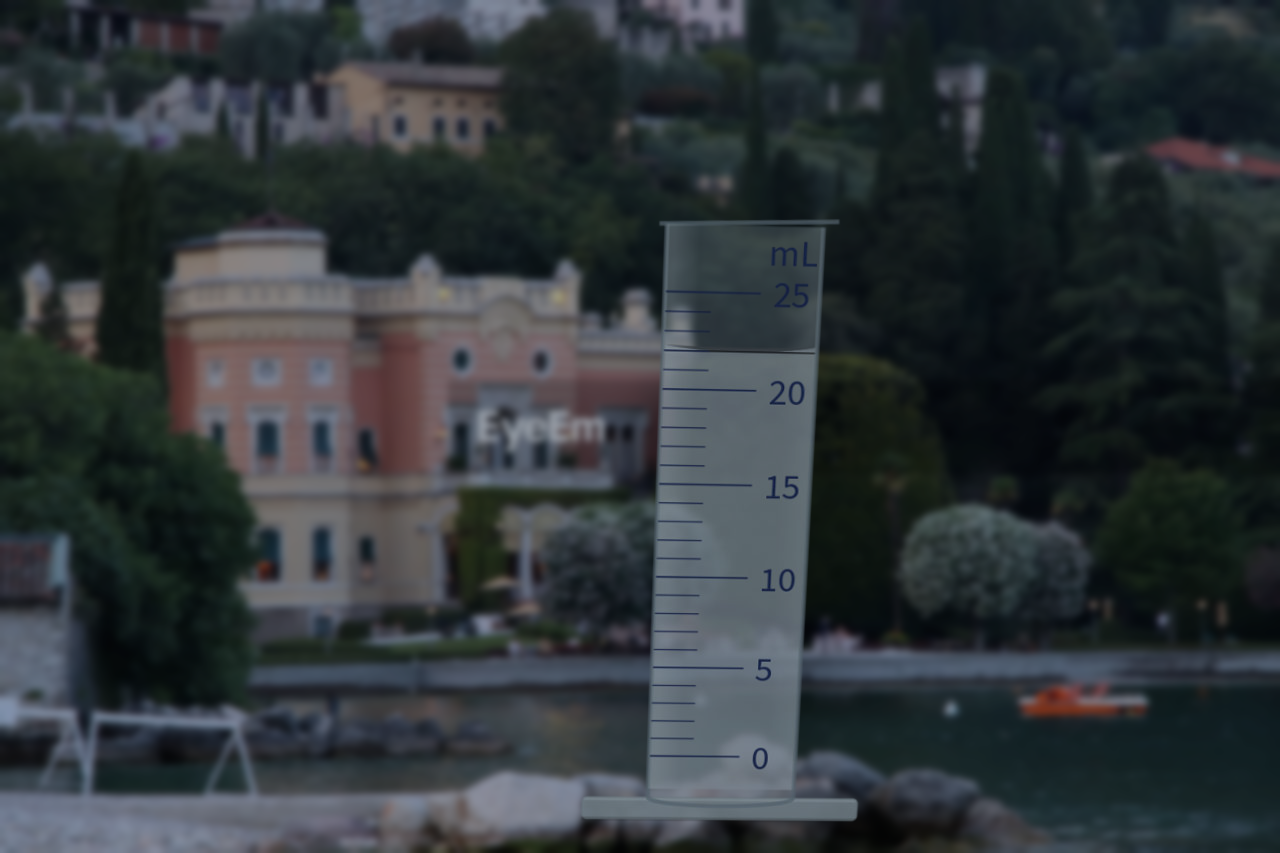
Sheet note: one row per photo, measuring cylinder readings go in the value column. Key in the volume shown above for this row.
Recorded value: 22 mL
